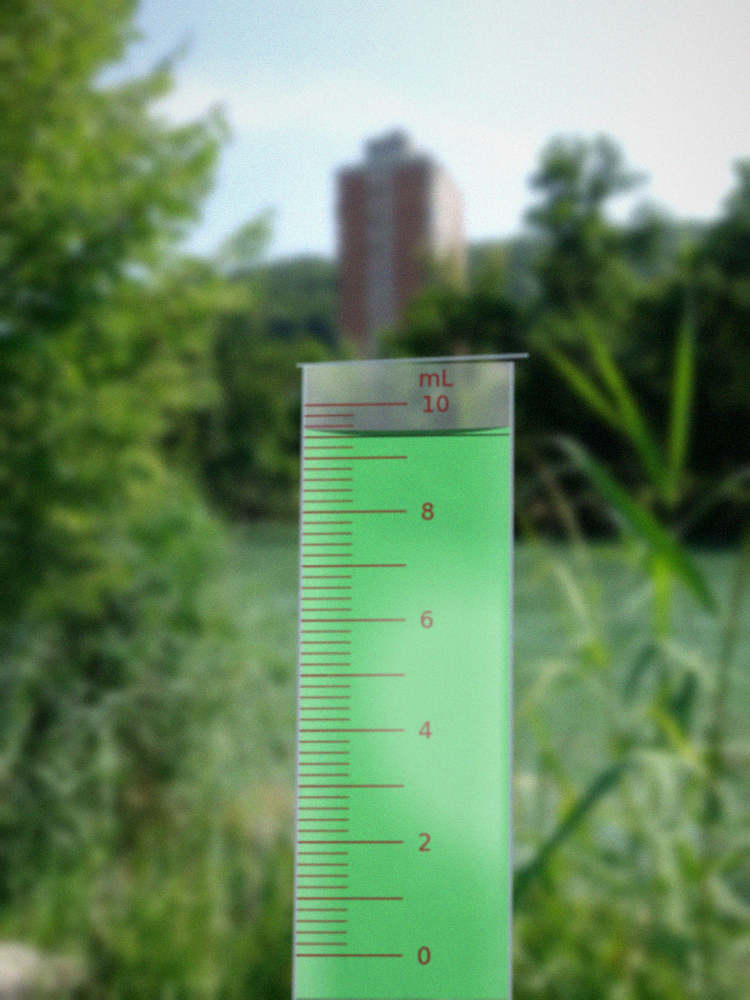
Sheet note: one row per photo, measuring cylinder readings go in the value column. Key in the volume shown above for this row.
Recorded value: 9.4 mL
